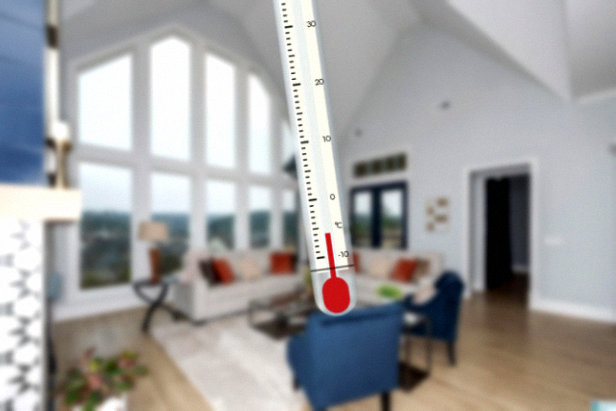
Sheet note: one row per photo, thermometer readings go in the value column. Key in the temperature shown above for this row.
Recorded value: -6 °C
